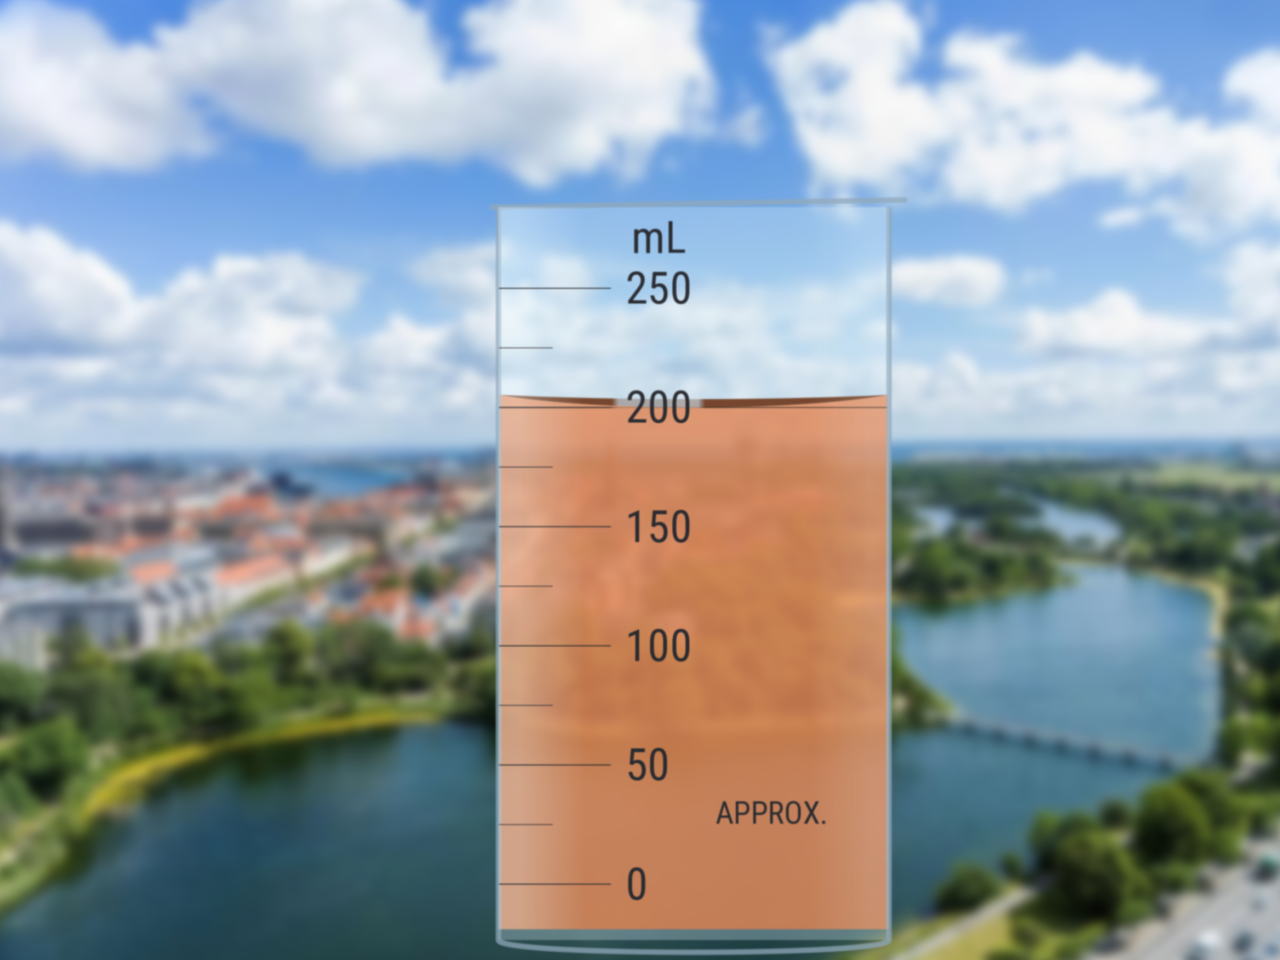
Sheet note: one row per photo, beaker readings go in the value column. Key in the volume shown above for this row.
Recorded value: 200 mL
